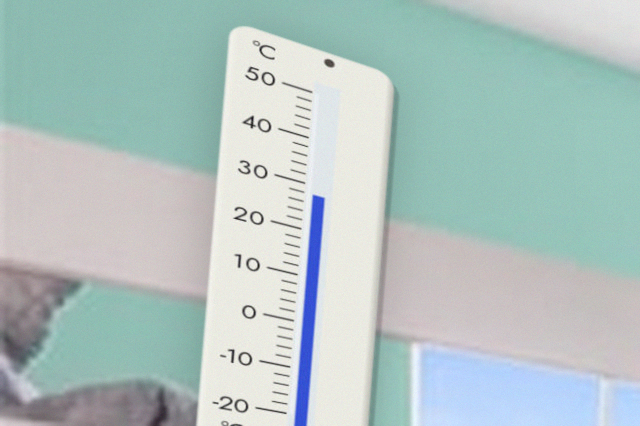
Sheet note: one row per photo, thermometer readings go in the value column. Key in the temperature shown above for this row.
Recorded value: 28 °C
